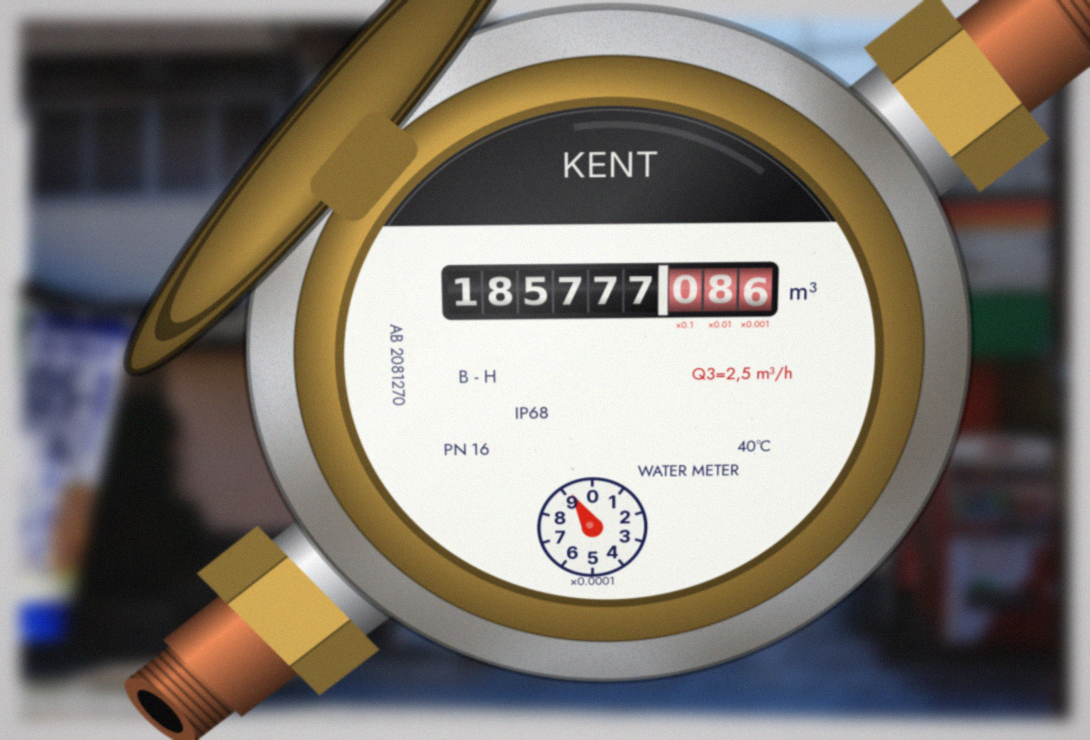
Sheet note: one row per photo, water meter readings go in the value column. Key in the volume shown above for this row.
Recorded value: 185777.0859 m³
